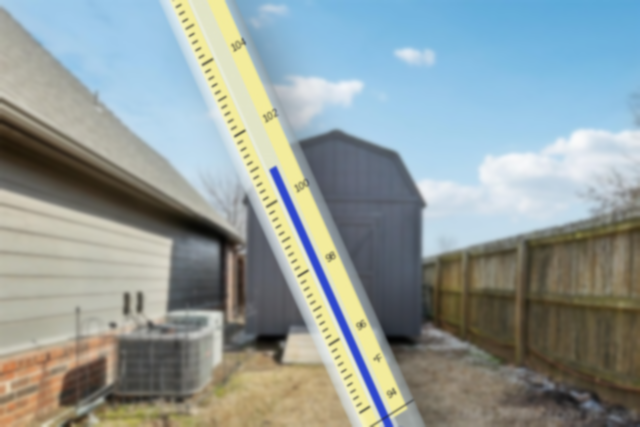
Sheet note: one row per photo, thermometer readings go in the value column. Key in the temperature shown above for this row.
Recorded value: 100.8 °F
